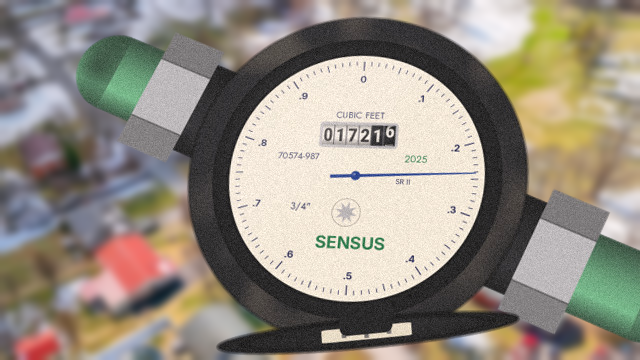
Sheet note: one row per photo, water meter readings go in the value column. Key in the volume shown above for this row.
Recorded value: 17216.24 ft³
